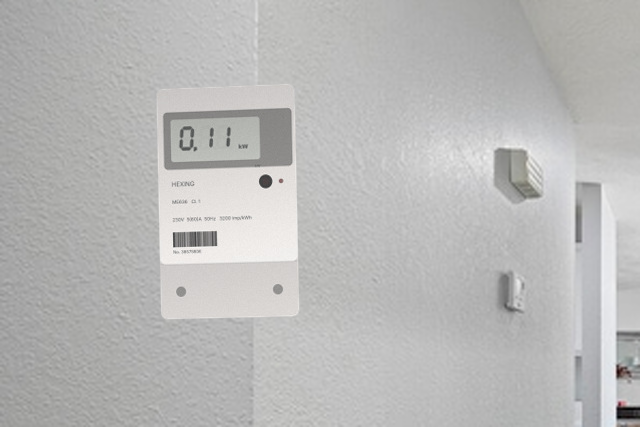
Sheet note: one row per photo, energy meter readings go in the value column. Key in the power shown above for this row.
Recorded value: 0.11 kW
